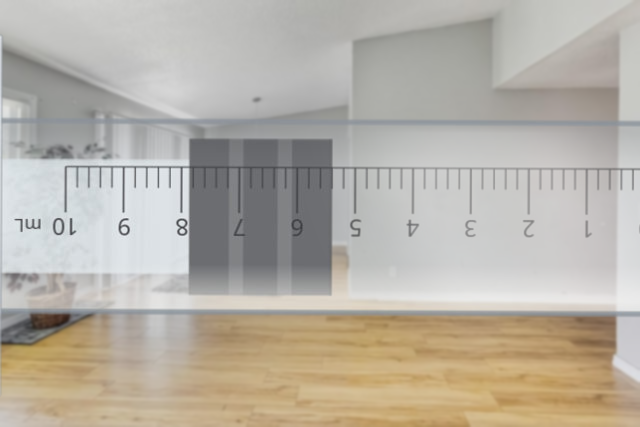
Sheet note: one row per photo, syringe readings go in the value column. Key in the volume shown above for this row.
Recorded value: 5.4 mL
